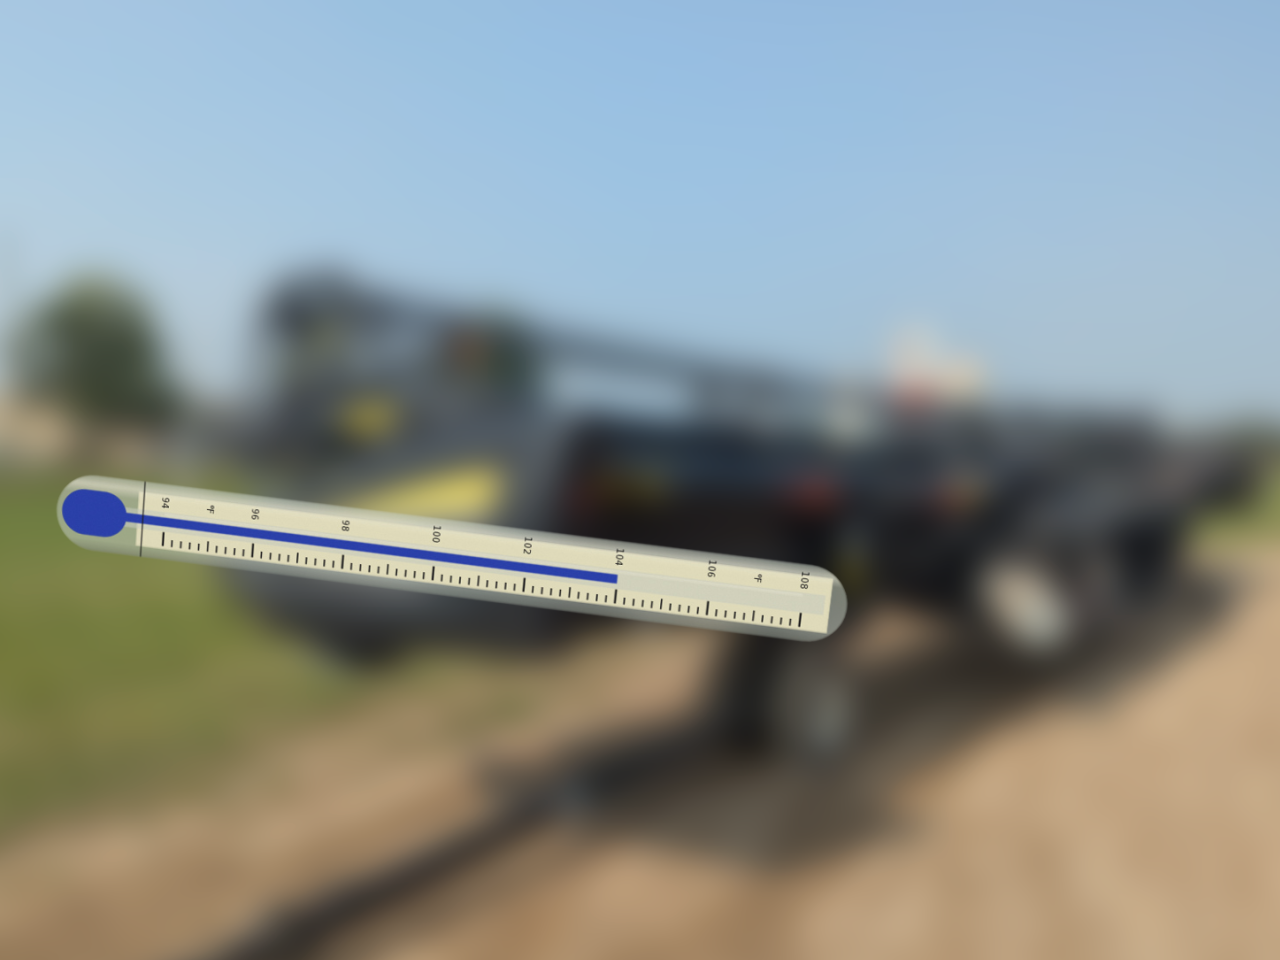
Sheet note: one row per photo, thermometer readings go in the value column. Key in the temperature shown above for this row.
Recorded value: 104 °F
